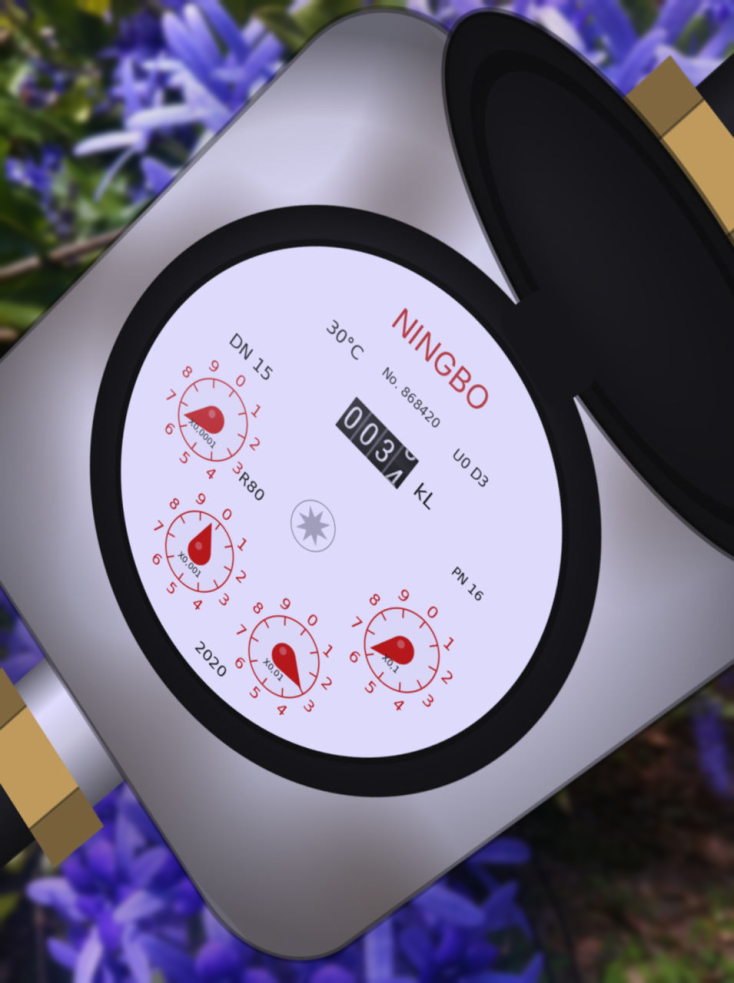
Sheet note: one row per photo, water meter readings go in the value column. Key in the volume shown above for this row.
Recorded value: 33.6296 kL
